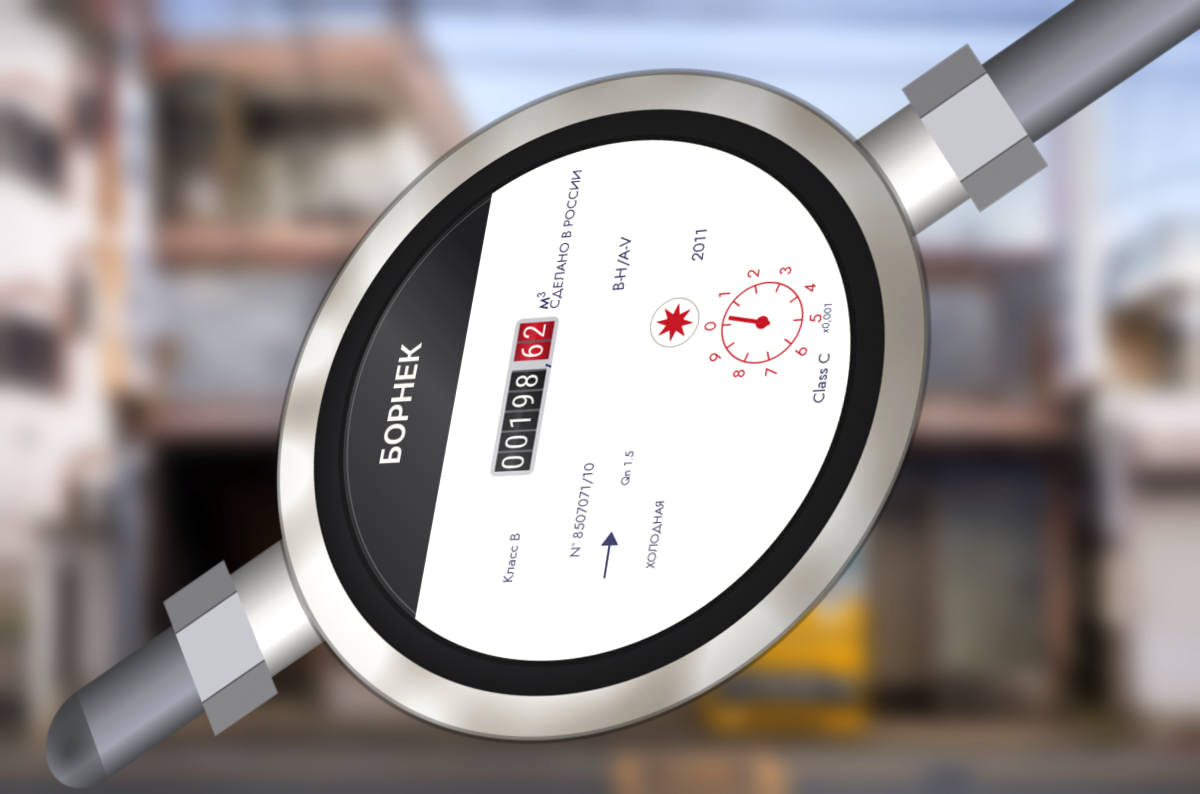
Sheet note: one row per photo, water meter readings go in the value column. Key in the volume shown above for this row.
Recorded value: 198.620 m³
